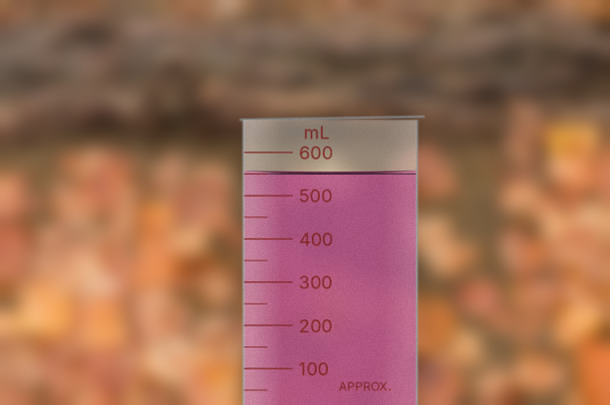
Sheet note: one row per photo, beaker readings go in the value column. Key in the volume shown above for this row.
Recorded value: 550 mL
